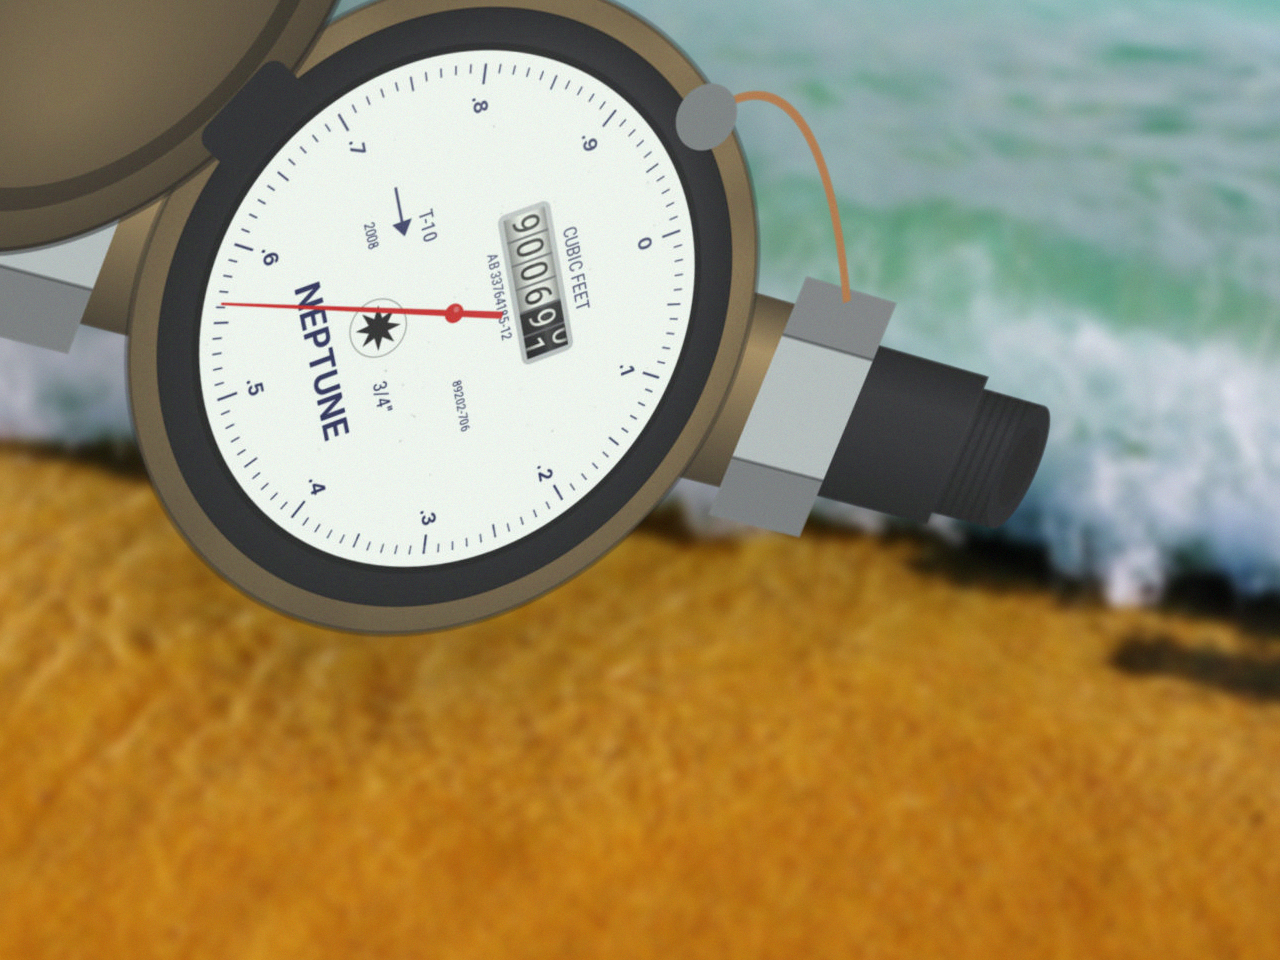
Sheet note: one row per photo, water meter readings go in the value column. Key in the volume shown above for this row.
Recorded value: 900690.56 ft³
